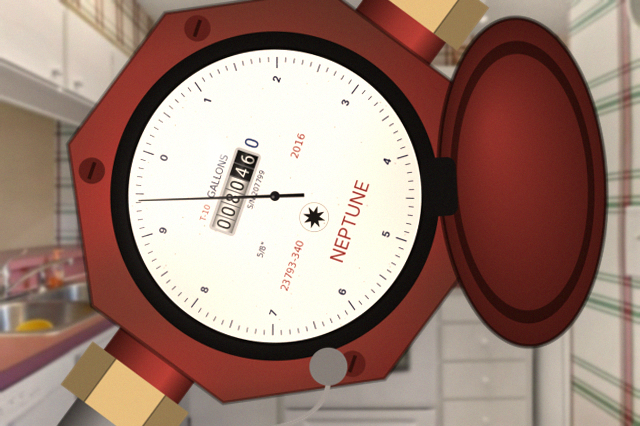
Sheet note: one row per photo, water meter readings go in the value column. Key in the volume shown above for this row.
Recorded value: 80459.4 gal
